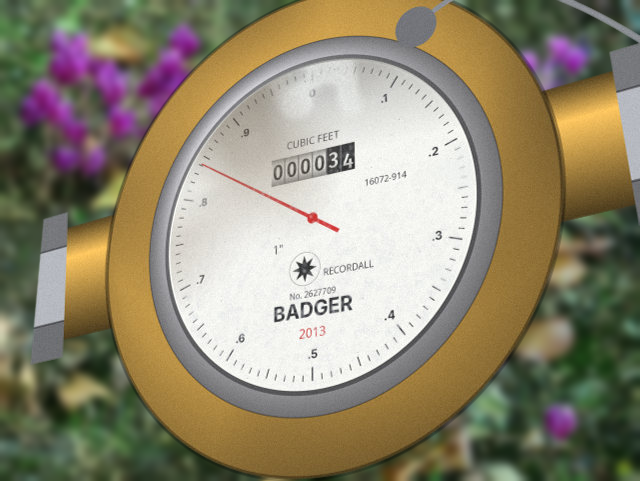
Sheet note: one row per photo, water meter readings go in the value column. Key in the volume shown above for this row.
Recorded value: 33.84 ft³
